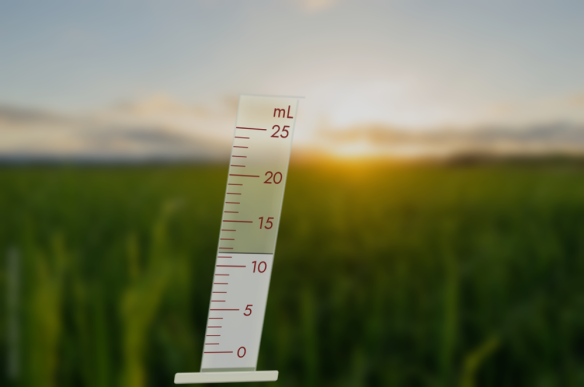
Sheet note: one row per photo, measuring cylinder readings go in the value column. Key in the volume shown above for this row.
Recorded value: 11.5 mL
